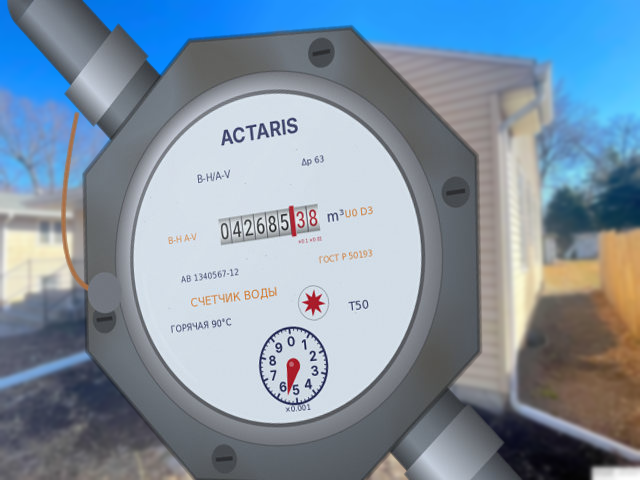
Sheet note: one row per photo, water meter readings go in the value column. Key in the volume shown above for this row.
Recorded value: 42685.385 m³
